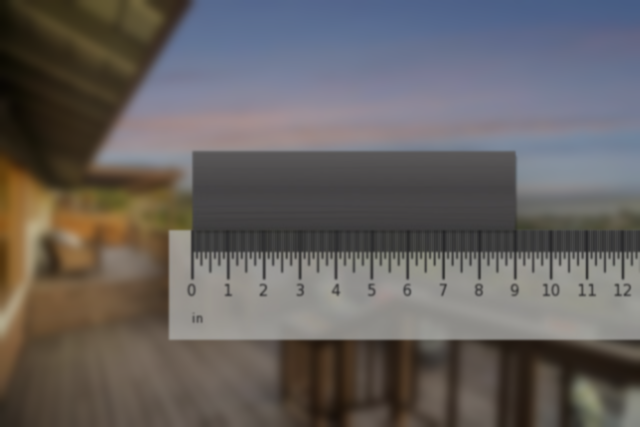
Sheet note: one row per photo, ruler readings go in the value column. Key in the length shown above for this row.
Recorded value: 9 in
